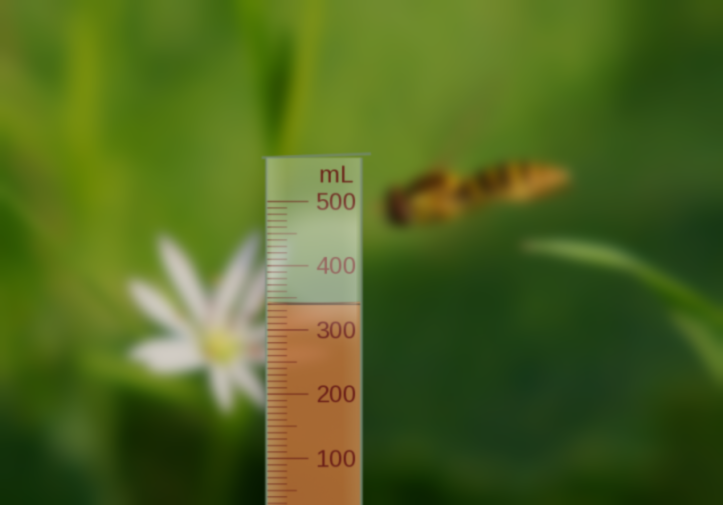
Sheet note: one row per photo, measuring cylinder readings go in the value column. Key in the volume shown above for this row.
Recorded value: 340 mL
